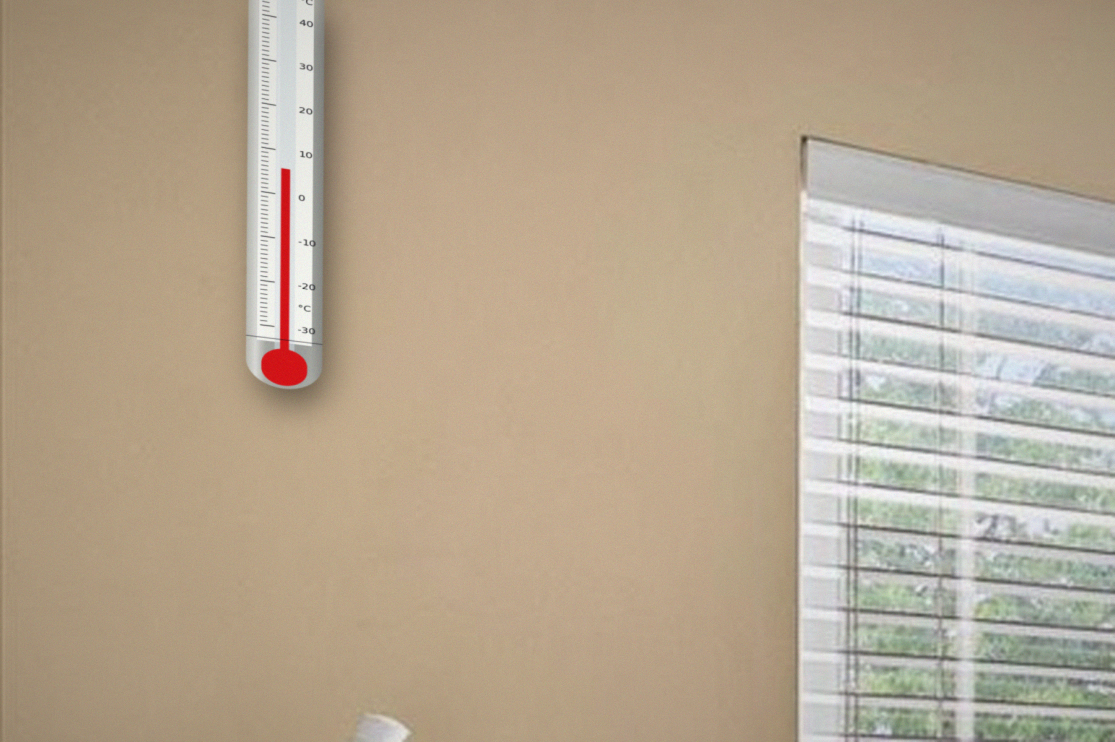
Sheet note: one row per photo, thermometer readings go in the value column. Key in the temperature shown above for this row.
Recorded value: 6 °C
